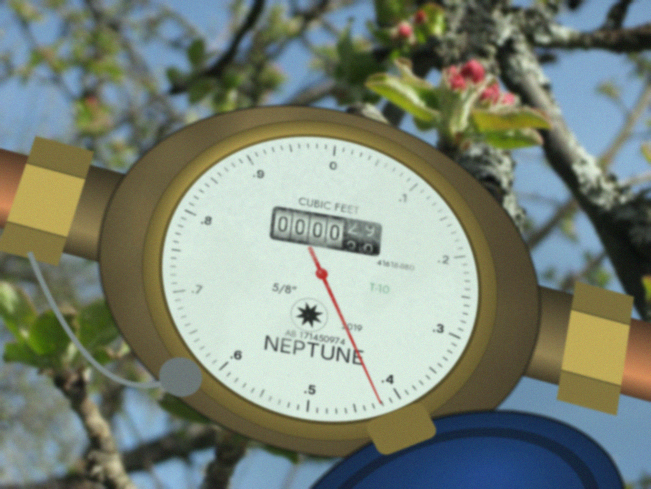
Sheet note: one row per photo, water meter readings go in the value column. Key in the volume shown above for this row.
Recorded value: 29.42 ft³
